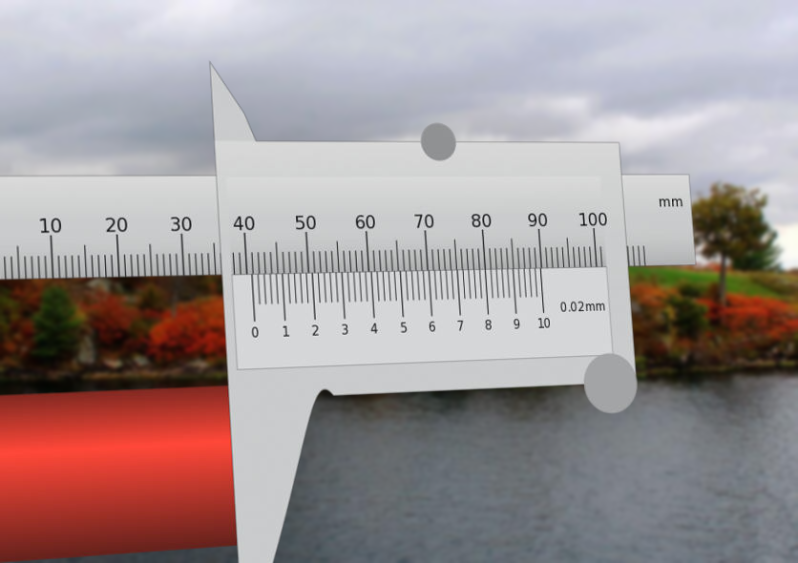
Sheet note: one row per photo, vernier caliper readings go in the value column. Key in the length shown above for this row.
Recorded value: 40.8 mm
